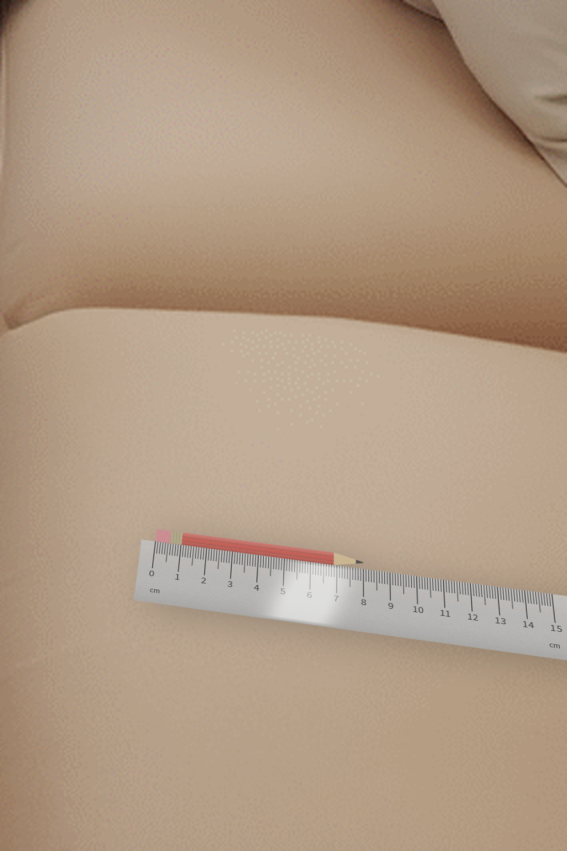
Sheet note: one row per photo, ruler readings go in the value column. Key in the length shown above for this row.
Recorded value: 8 cm
